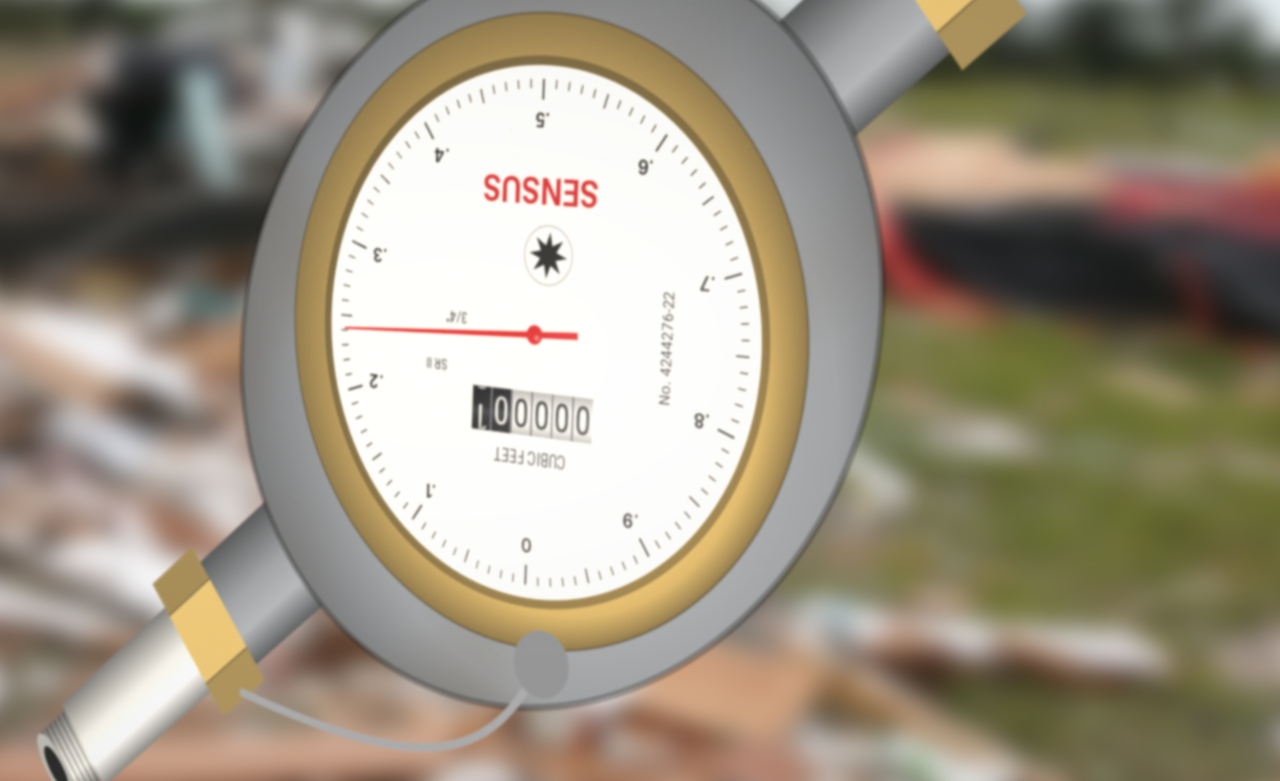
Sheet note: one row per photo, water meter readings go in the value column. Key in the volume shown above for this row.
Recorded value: 1.24 ft³
